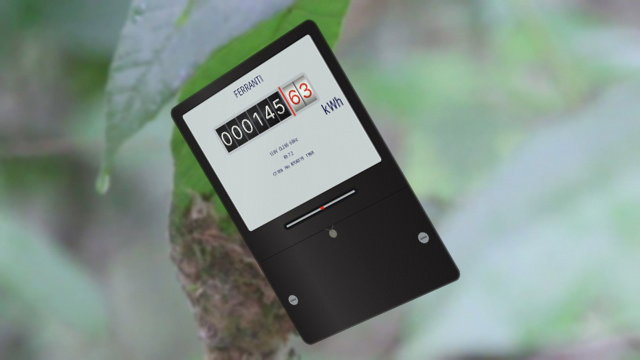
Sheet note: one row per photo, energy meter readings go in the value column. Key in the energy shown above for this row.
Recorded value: 145.63 kWh
